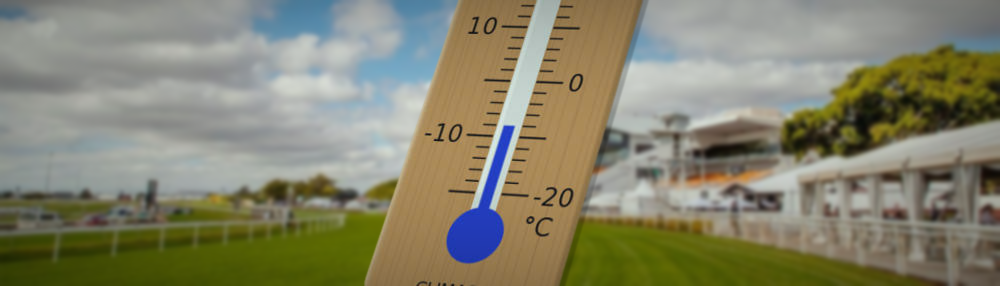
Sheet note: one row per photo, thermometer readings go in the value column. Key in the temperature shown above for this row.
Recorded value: -8 °C
